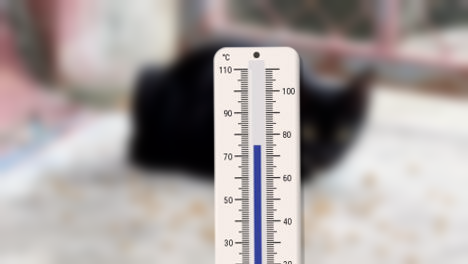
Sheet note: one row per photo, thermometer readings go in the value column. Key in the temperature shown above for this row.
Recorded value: 75 °C
